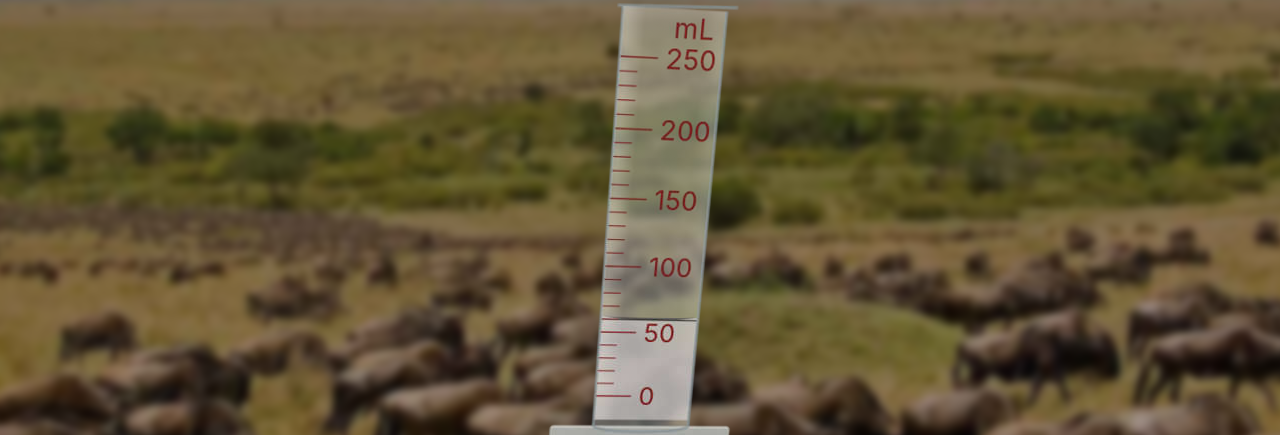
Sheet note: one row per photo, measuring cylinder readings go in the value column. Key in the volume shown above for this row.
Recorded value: 60 mL
